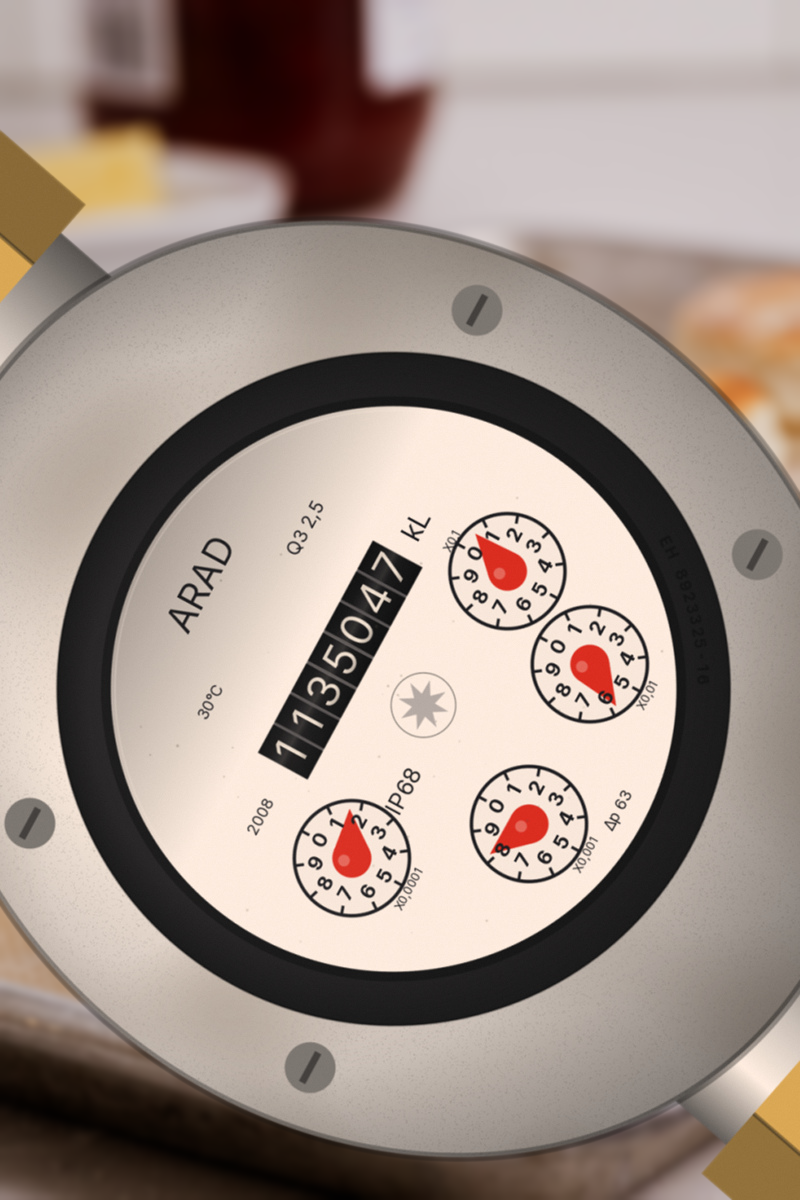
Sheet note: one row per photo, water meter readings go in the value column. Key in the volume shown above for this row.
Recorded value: 1135047.0581 kL
